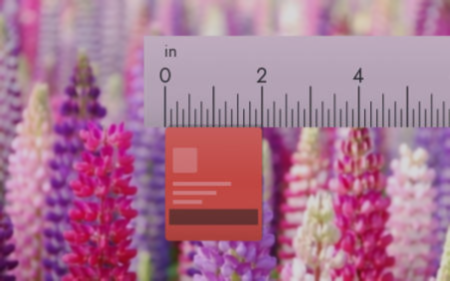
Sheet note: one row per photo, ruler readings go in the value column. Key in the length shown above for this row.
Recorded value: 2 in
